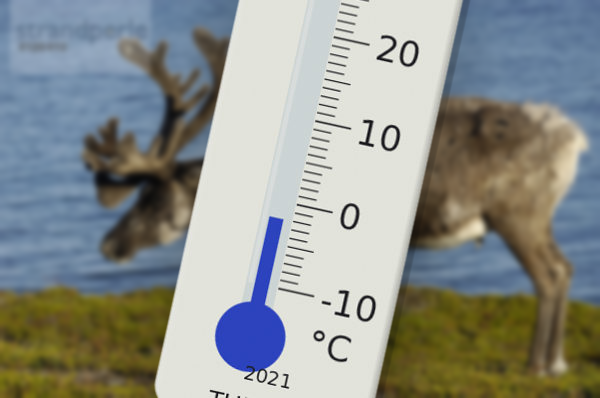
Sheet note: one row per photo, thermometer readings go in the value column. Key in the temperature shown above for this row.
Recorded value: -2 °C
